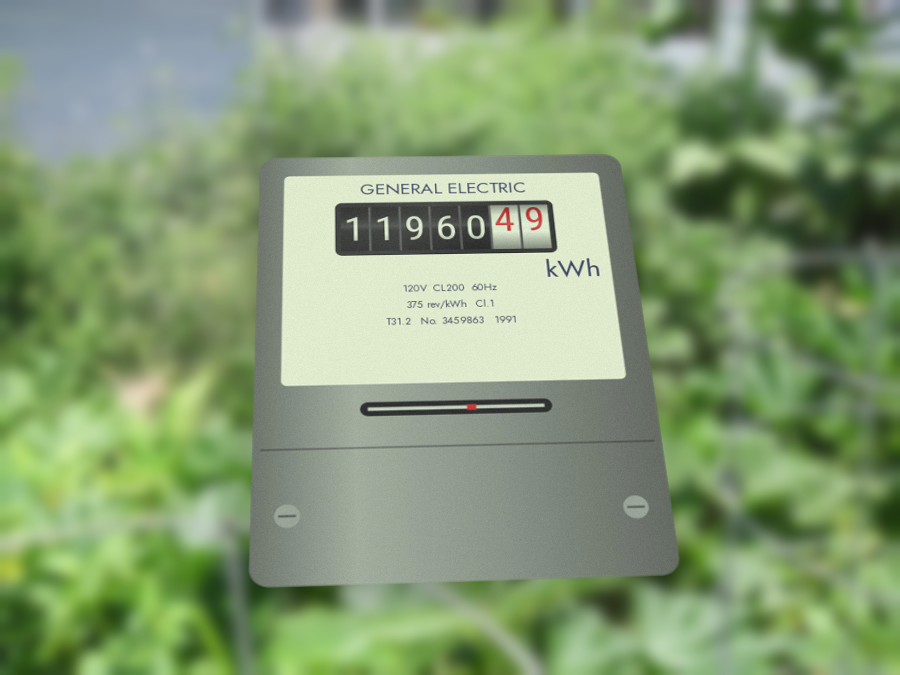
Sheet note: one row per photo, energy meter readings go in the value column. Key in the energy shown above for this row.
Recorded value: 11960.49 kWh
